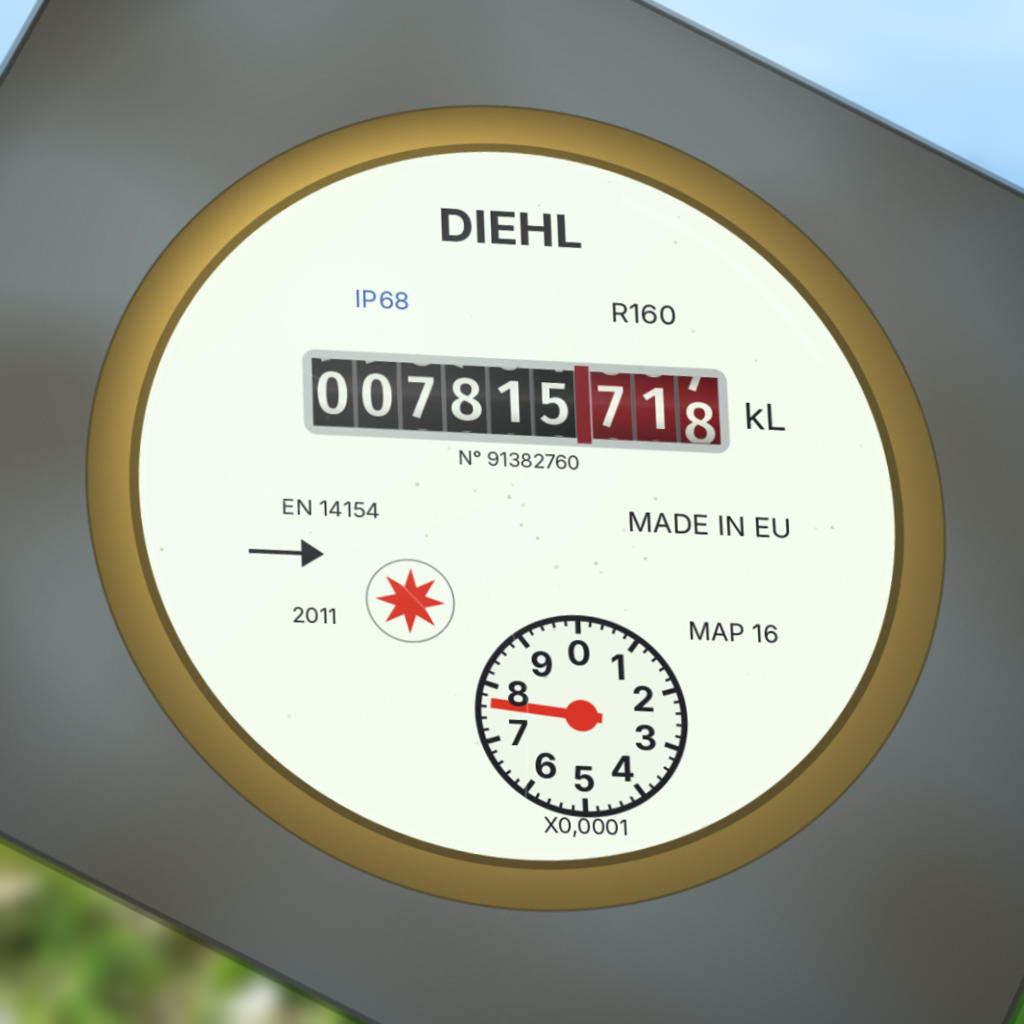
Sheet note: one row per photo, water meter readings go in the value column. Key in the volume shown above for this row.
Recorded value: 7815.7177 kL
